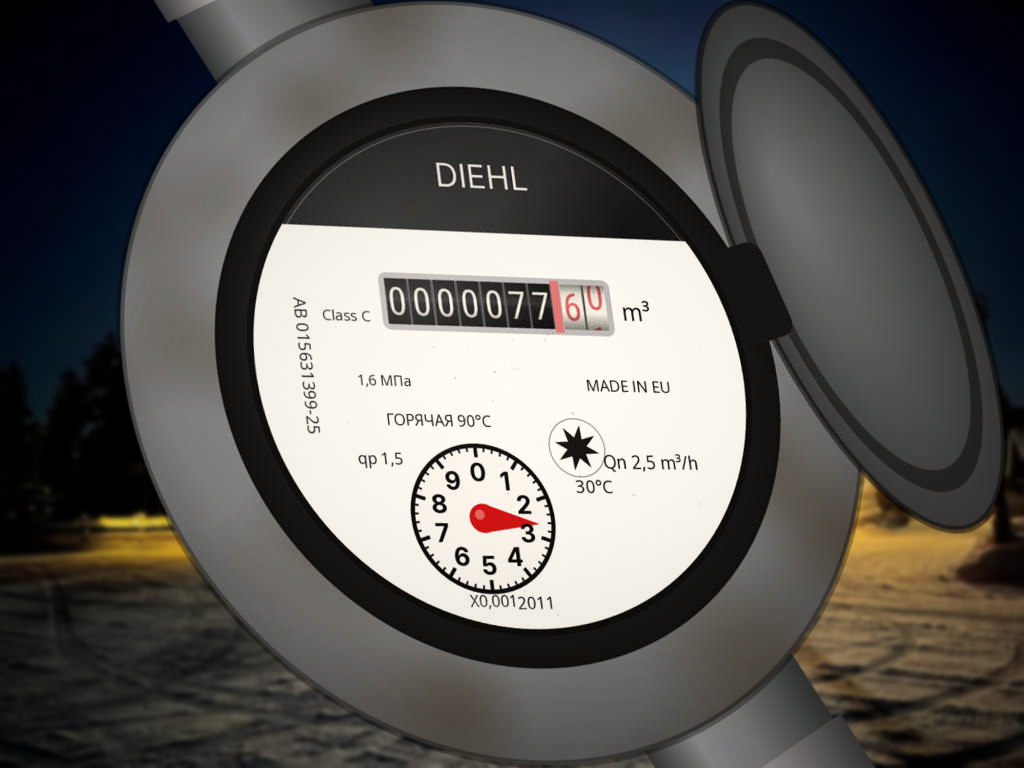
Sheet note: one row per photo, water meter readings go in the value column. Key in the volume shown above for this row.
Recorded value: 77.602 m³
